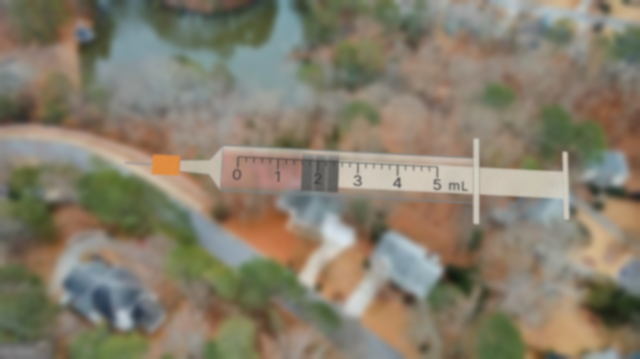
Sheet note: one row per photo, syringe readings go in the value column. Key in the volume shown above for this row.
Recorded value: 1.6 mL
